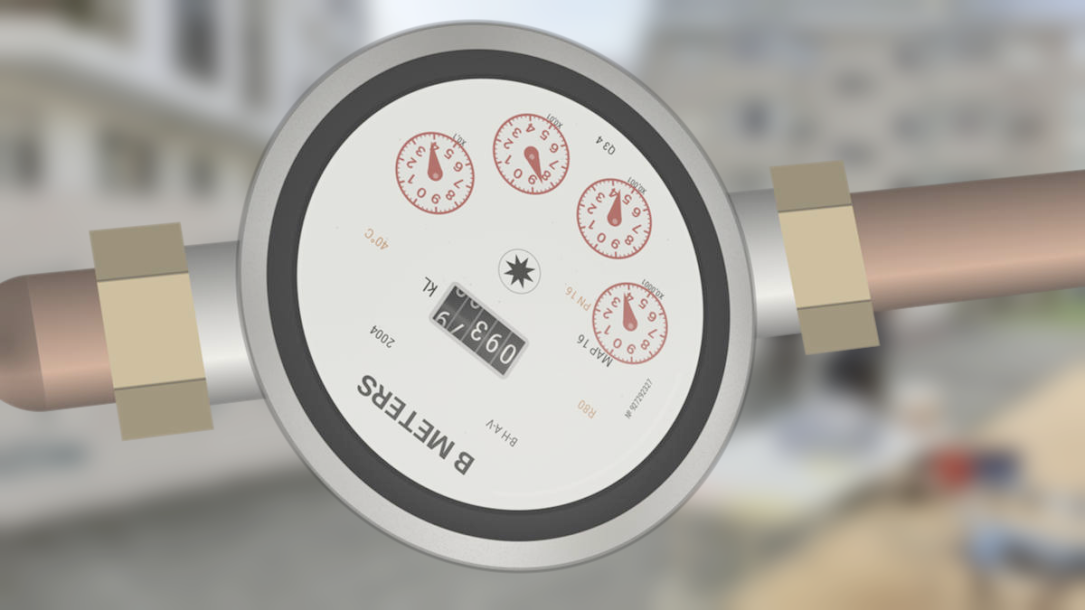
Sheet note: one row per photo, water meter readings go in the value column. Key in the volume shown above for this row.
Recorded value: 9379.3843 kL
